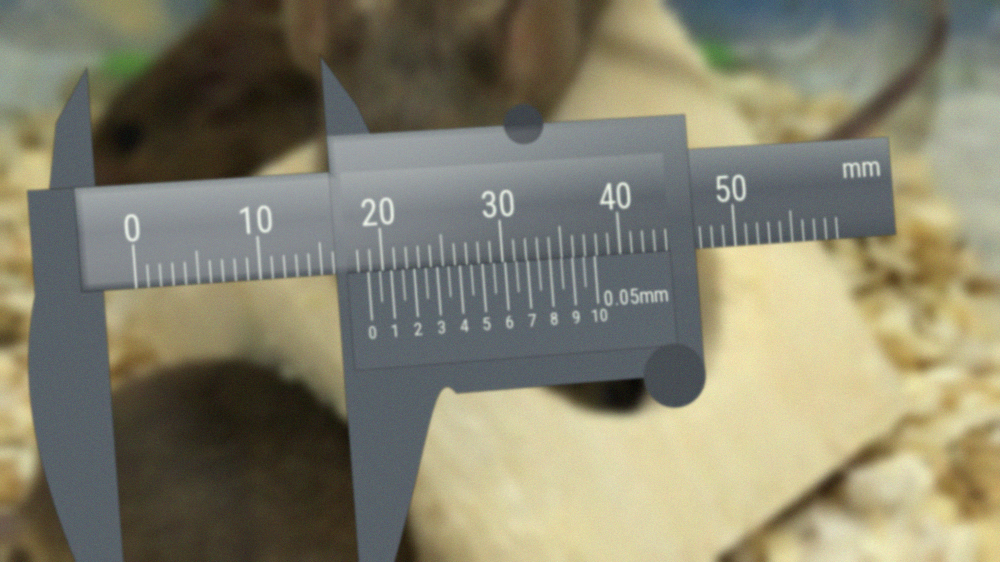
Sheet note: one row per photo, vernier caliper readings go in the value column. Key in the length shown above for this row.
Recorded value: 18.8 mm
